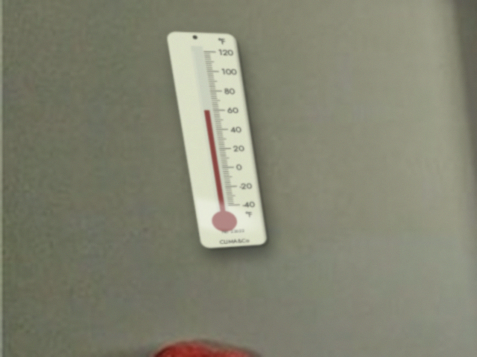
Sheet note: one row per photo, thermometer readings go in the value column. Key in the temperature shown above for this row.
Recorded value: 60 °F
